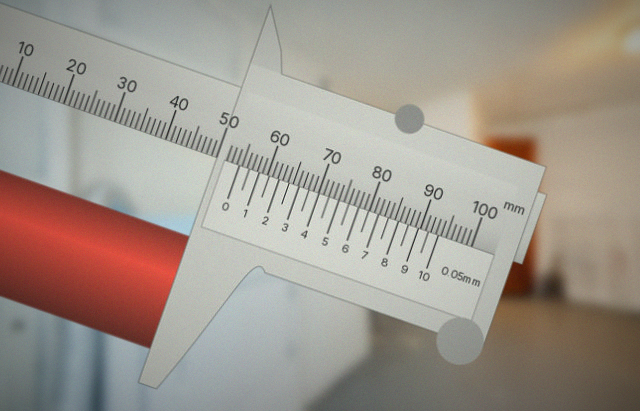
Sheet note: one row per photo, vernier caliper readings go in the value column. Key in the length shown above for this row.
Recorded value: 54.5 mm
